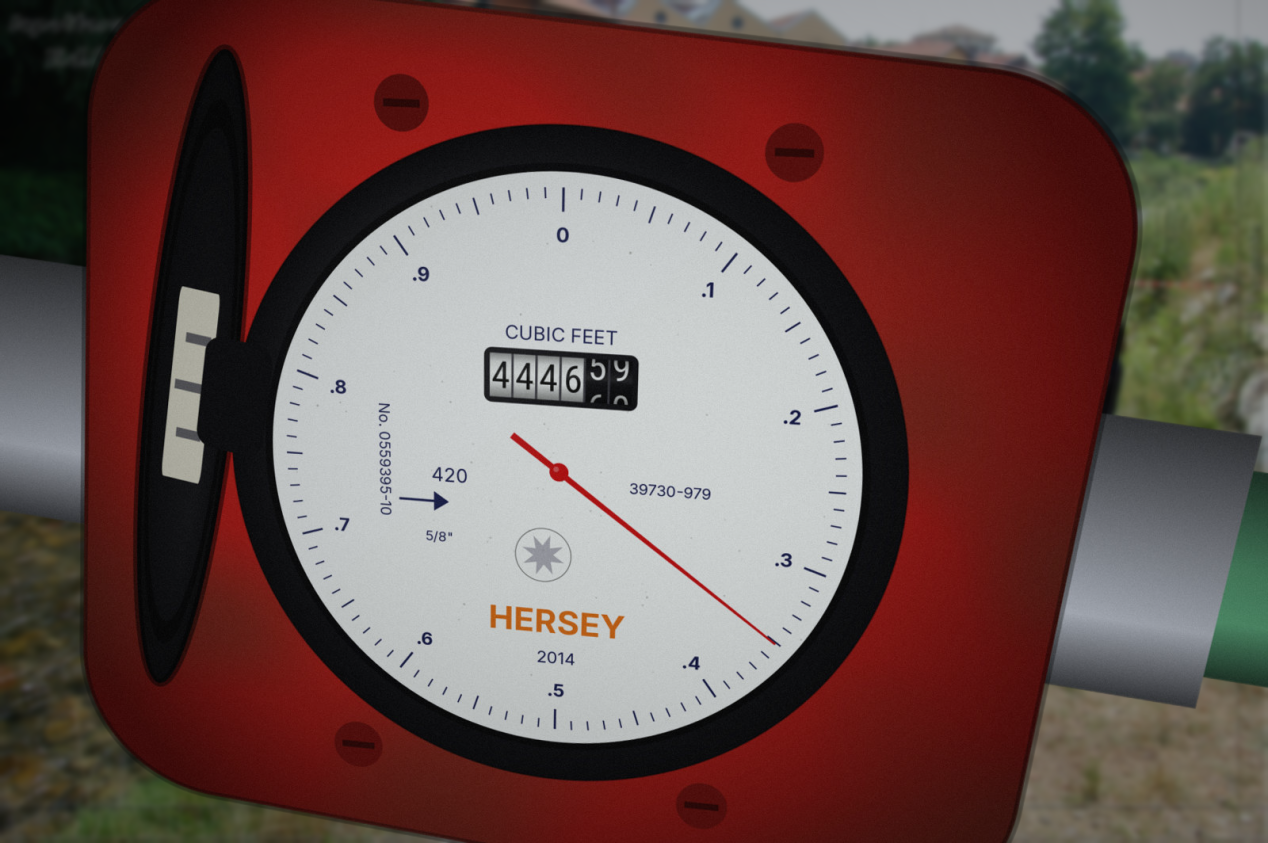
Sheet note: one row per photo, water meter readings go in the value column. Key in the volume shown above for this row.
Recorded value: 444659.35 ft³
